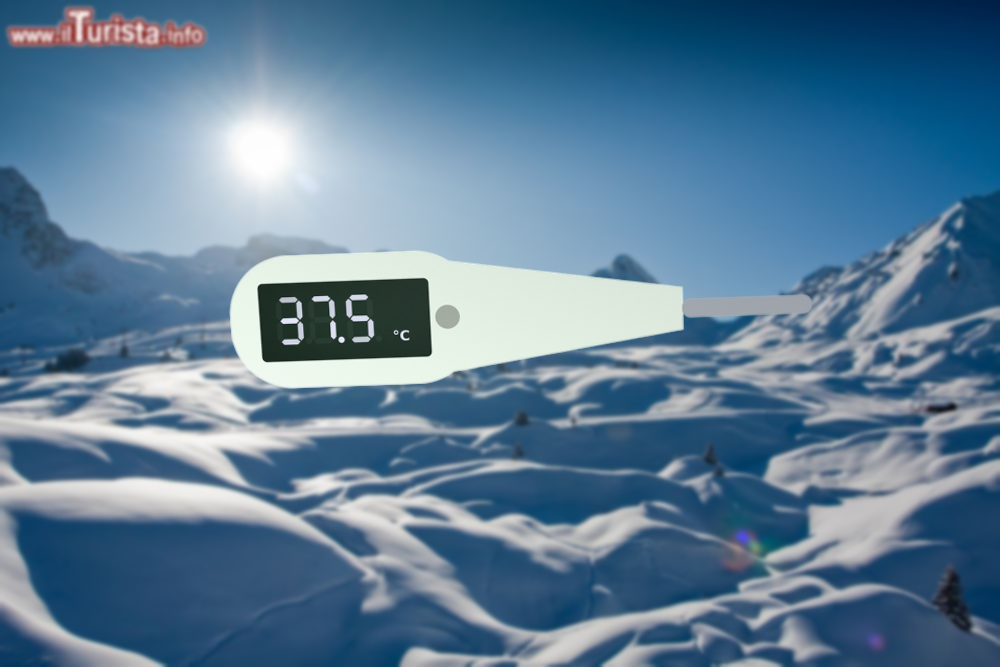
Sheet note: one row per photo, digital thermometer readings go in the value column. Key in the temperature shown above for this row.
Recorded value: 37.5 °C
